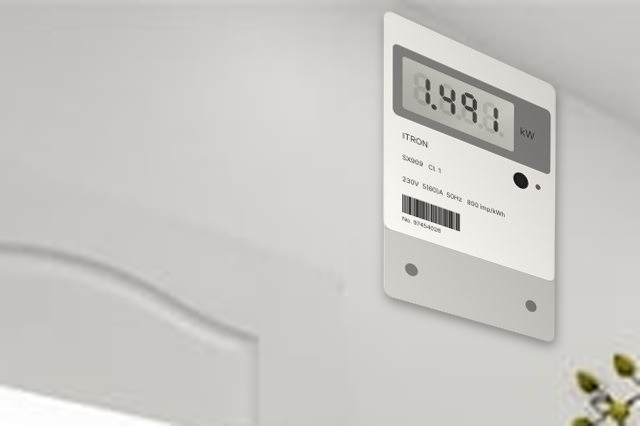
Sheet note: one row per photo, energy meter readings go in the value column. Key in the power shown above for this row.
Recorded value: 1.491 kW
